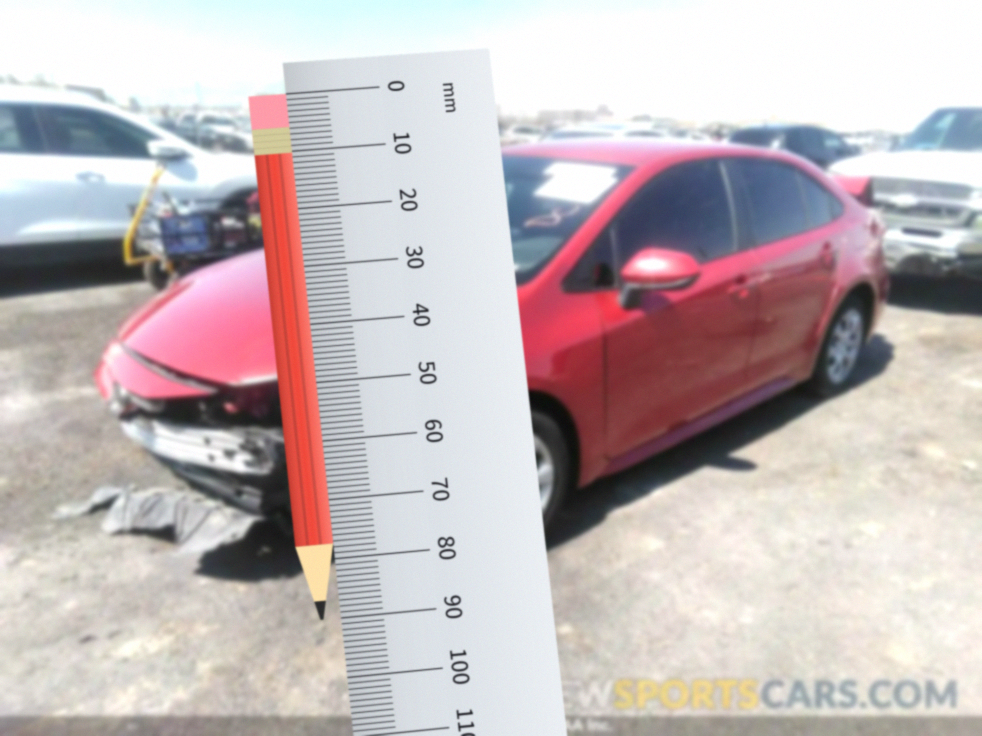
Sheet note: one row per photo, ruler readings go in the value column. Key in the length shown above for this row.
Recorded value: 90 mm
